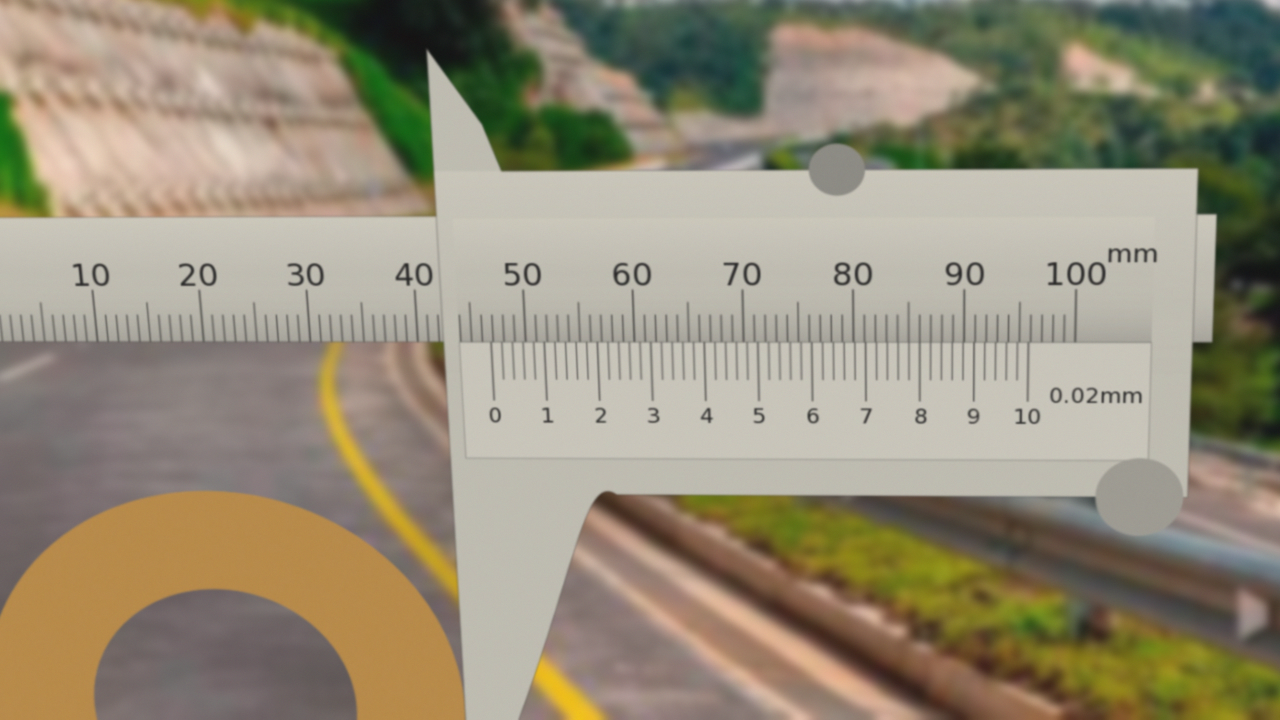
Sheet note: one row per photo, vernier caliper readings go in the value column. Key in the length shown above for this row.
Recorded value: 46.8 mm
